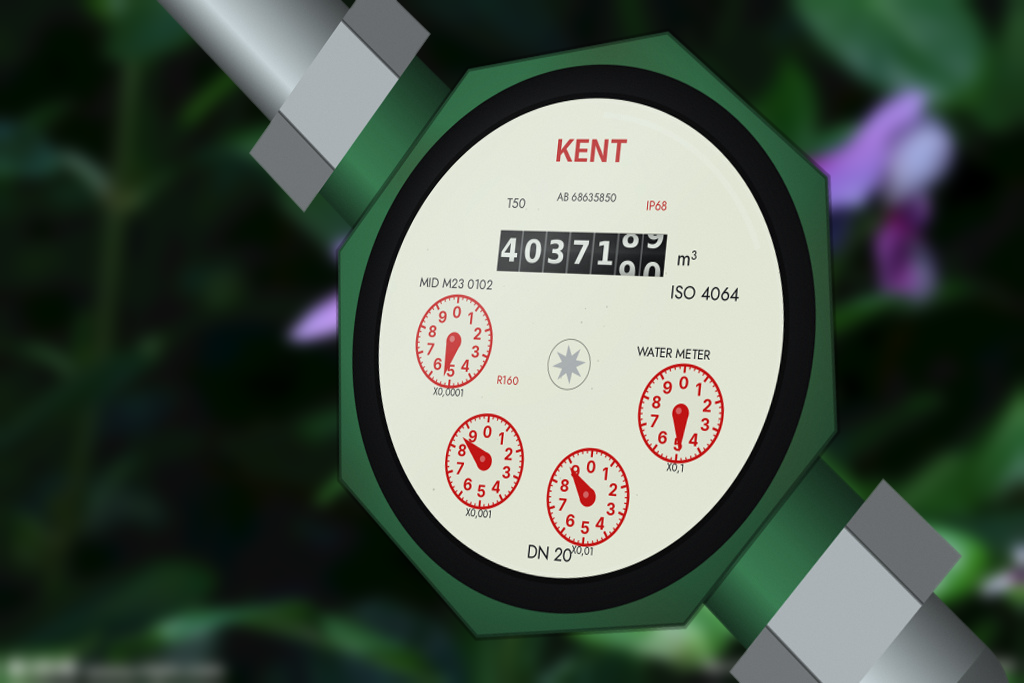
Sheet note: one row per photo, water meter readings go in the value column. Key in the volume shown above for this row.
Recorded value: 4037189.4885 m³
